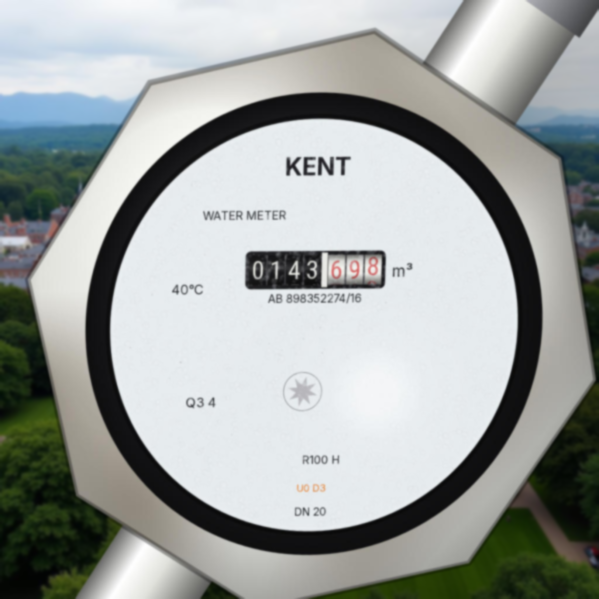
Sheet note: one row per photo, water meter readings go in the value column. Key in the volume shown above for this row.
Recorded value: 143.698 m³
